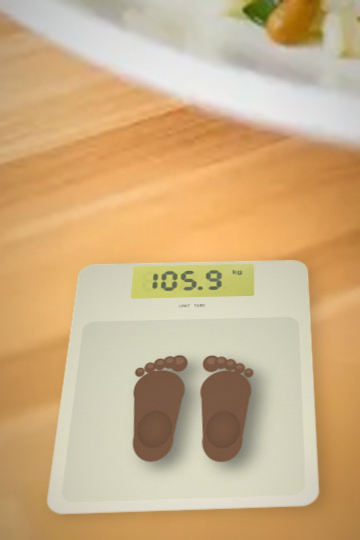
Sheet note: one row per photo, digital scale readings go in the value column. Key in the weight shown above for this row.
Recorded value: 105.9 kg
